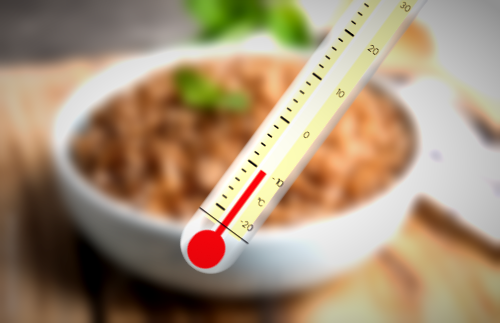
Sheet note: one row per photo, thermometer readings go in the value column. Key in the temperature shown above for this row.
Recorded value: -10 °C
